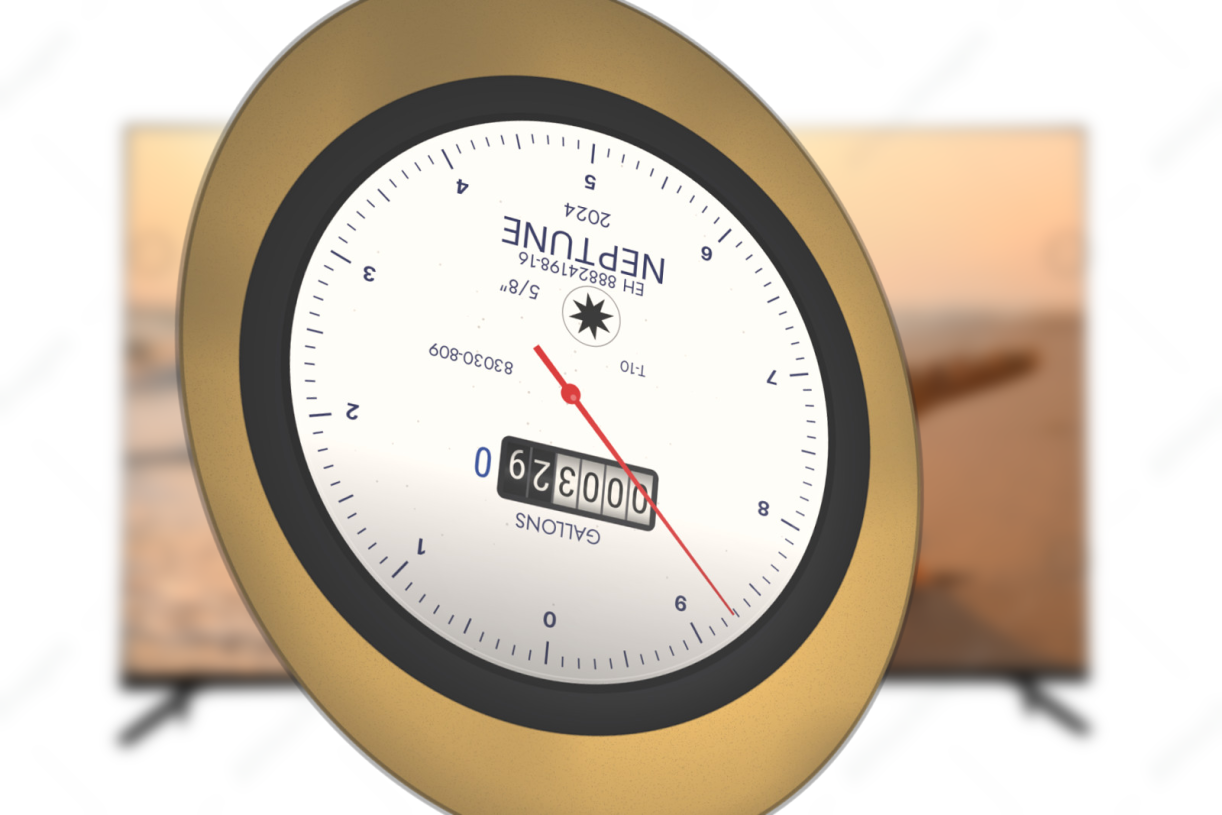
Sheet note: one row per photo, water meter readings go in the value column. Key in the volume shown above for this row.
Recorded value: 3288.7 gal
